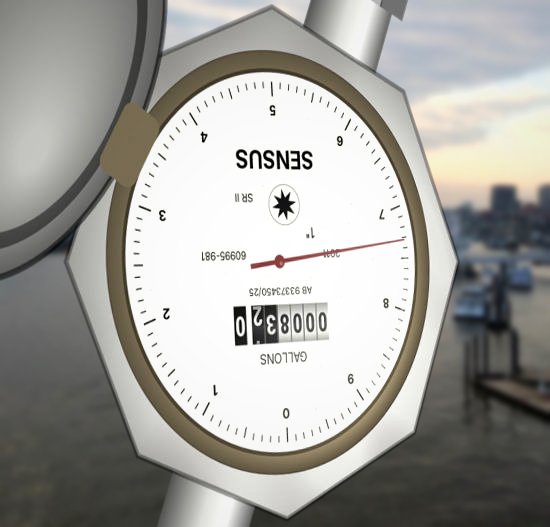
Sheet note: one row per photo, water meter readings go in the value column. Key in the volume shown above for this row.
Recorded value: 8317.3 gal
